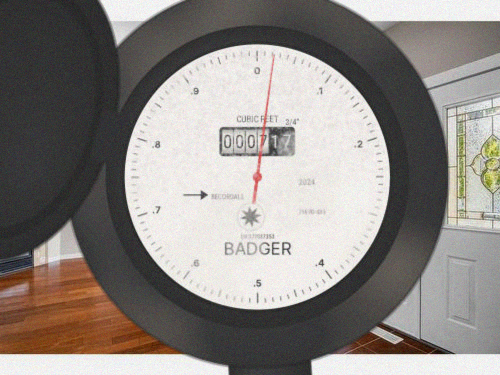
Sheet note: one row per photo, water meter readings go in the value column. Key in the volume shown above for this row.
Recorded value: 717.02 ft³
